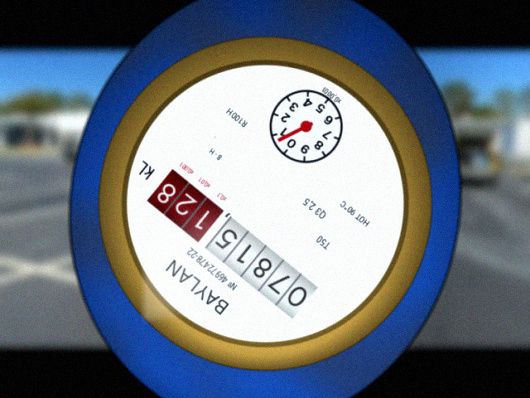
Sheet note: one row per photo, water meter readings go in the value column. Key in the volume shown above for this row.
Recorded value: 7815.1280 kL
